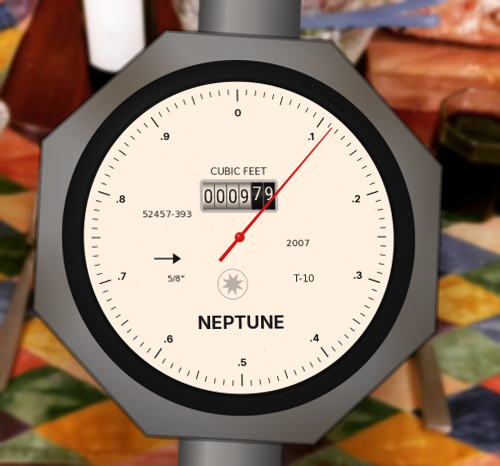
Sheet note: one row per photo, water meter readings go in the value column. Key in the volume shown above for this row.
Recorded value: 979.11 ft³
